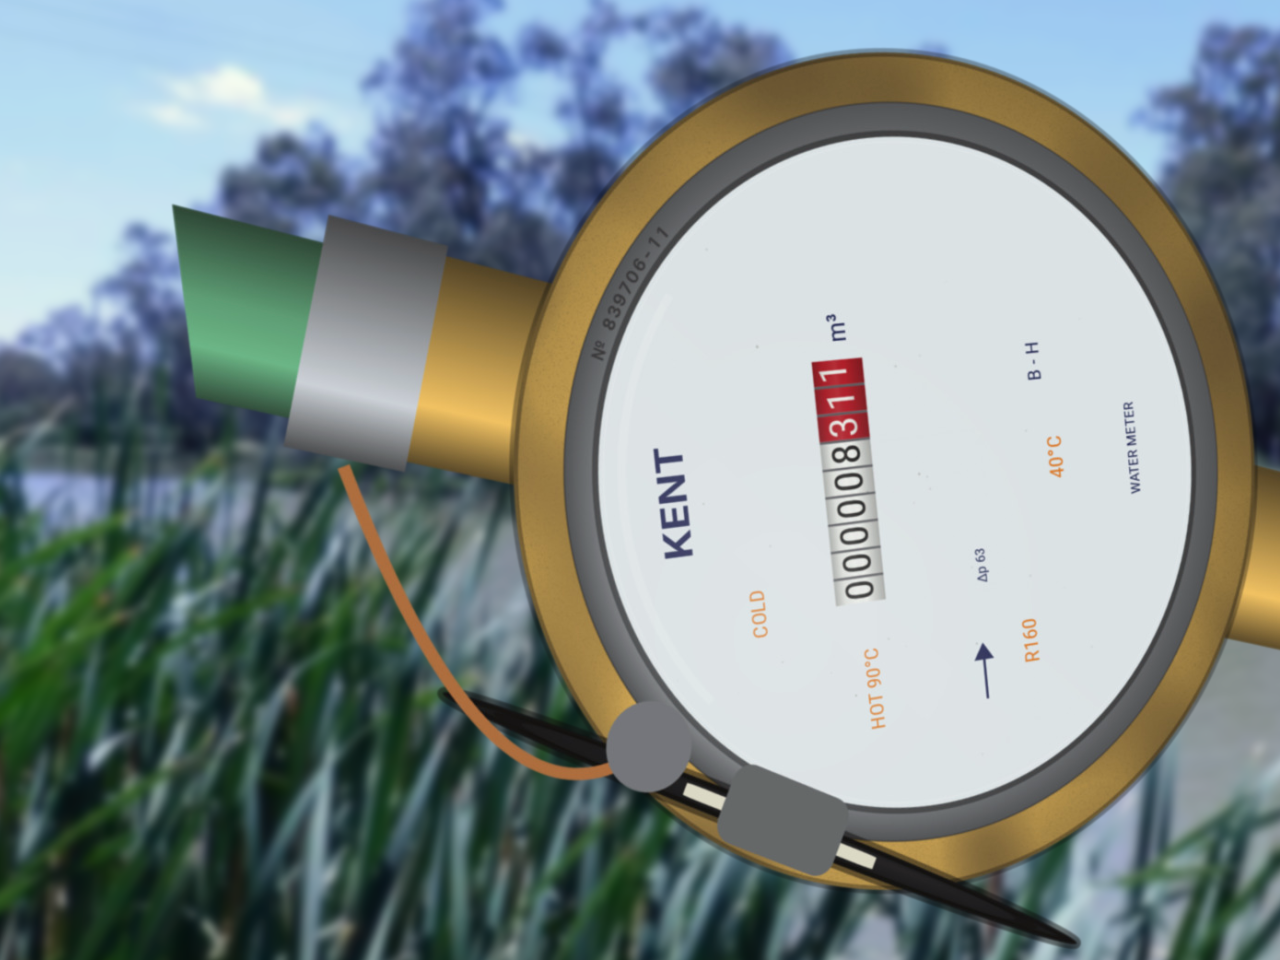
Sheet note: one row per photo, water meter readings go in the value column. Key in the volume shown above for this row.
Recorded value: 8.311 m³
